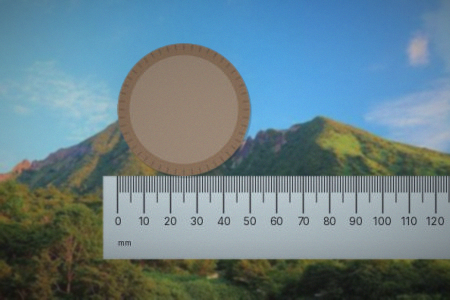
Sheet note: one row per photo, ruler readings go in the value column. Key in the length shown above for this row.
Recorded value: 50 mm
